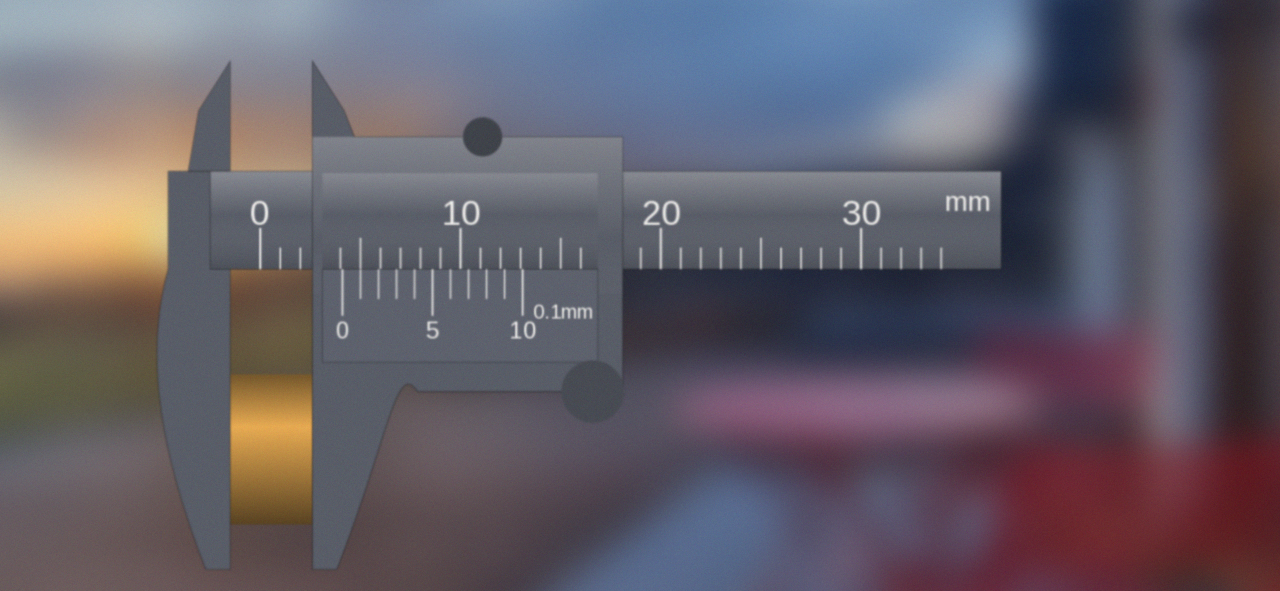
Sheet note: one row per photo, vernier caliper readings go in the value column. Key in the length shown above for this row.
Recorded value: 4.1 mm
